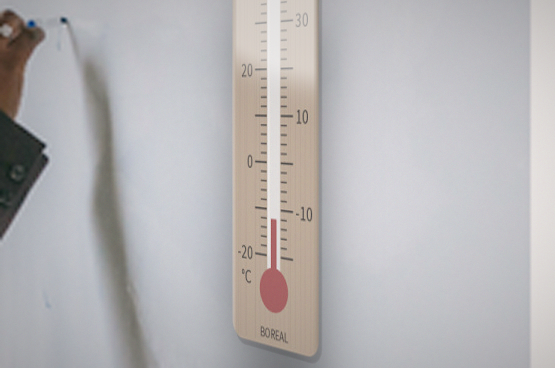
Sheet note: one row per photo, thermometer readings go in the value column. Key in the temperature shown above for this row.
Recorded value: -12 °C
